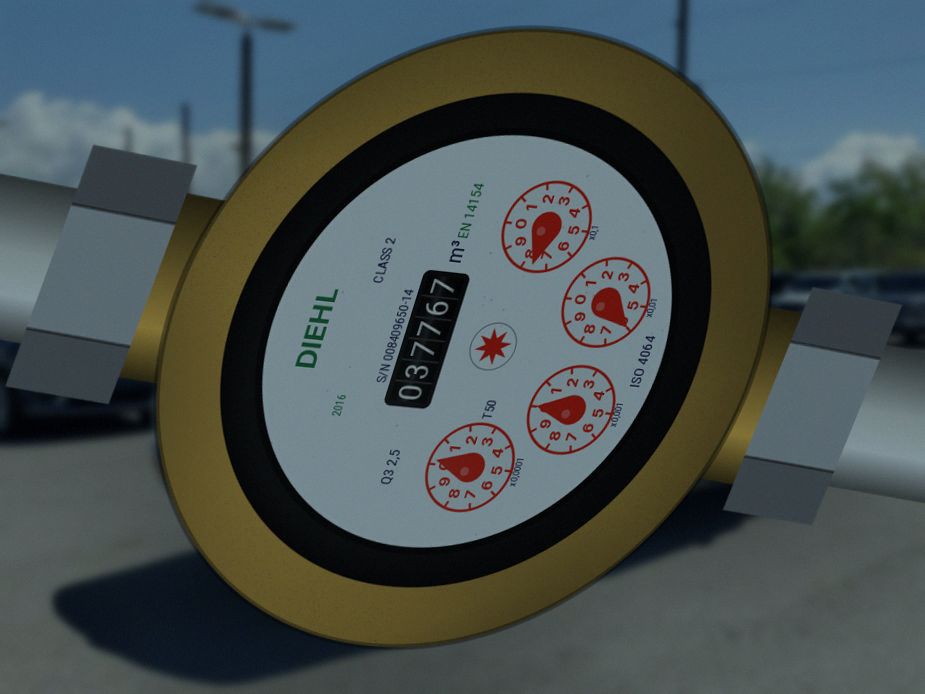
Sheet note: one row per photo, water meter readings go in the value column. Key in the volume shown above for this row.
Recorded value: 37767.7600 m³
